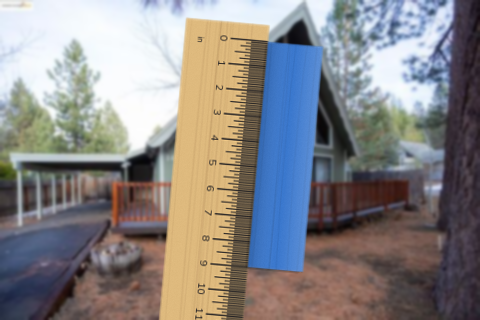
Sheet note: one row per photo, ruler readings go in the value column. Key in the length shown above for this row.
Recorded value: 9 in
